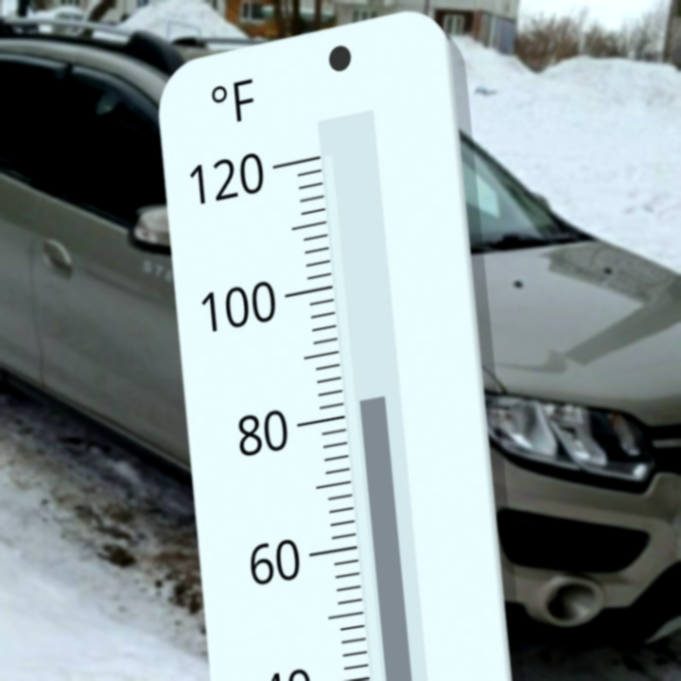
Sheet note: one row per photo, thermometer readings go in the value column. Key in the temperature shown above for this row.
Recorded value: 82 °F
